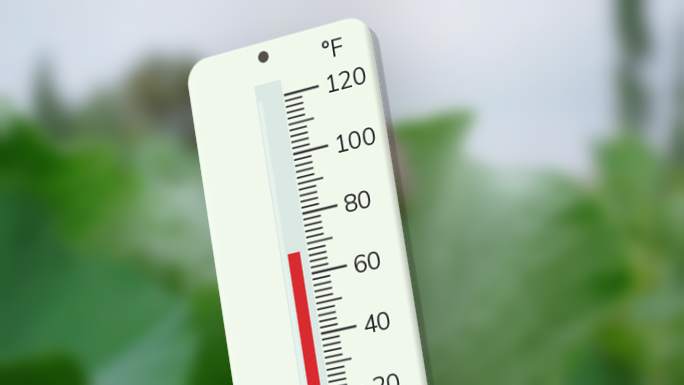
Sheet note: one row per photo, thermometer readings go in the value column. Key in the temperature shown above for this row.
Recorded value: 68 °F
